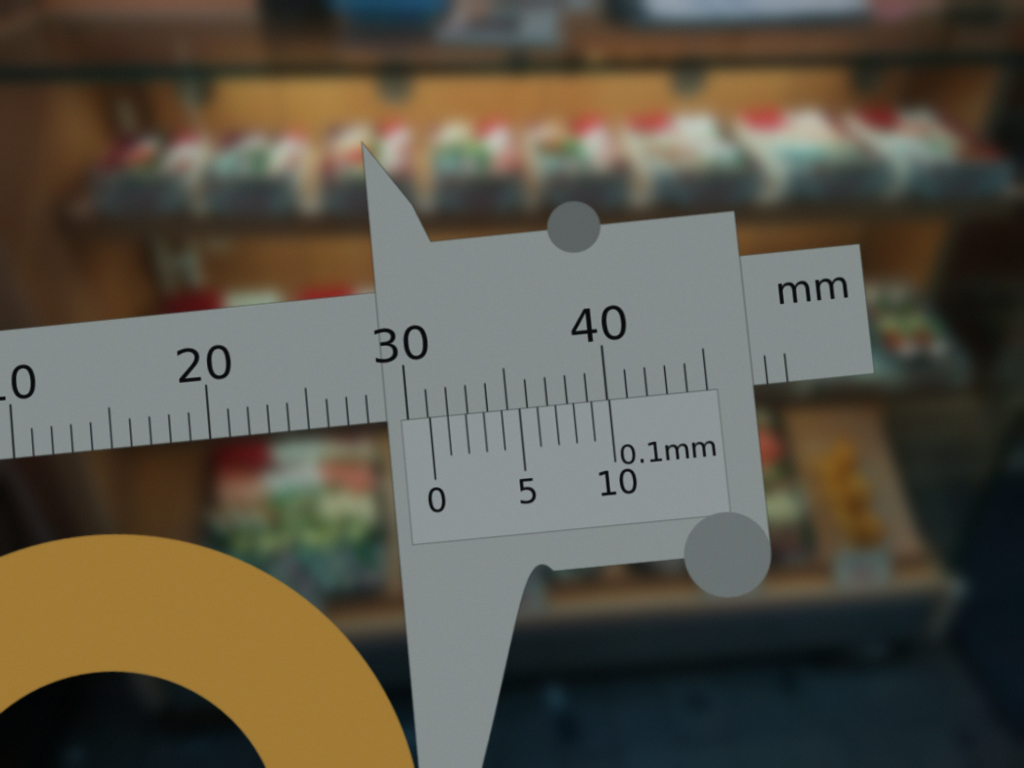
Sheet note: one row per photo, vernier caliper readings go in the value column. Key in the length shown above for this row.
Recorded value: 31.1 mm
